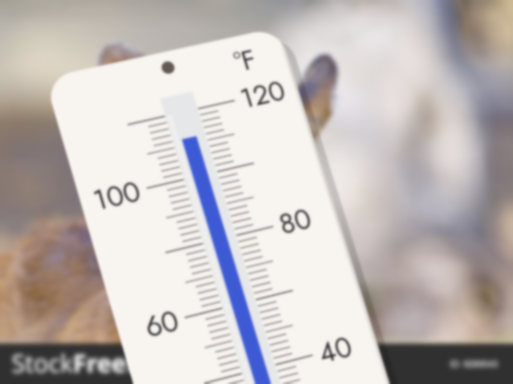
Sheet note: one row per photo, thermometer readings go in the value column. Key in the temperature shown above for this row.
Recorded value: 112 °F
